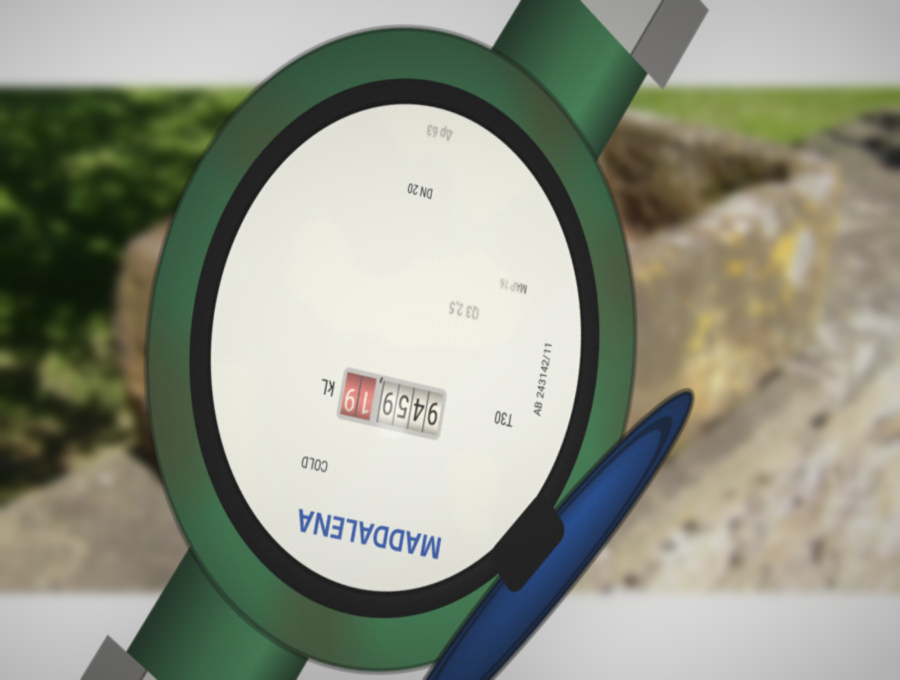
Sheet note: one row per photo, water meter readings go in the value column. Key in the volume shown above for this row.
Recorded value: 9459.19 kL
